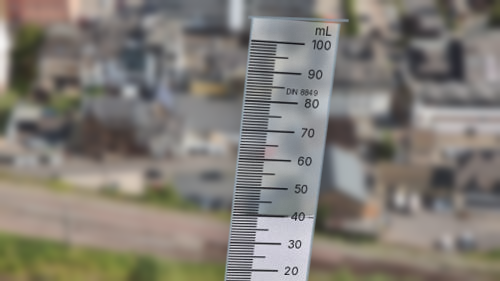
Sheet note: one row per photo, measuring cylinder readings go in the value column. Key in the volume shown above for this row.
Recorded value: 40 mL
